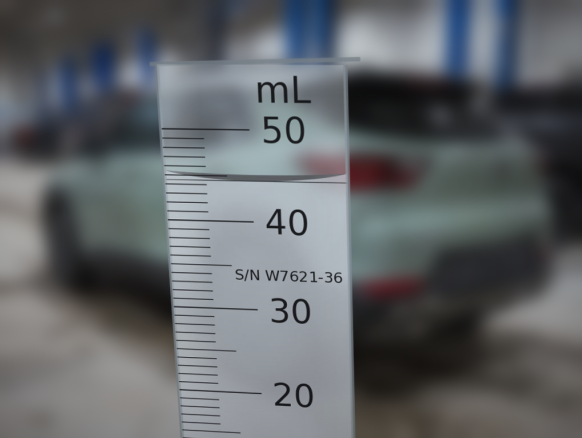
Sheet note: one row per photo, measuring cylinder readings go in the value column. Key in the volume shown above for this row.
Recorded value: 44.5 mL
